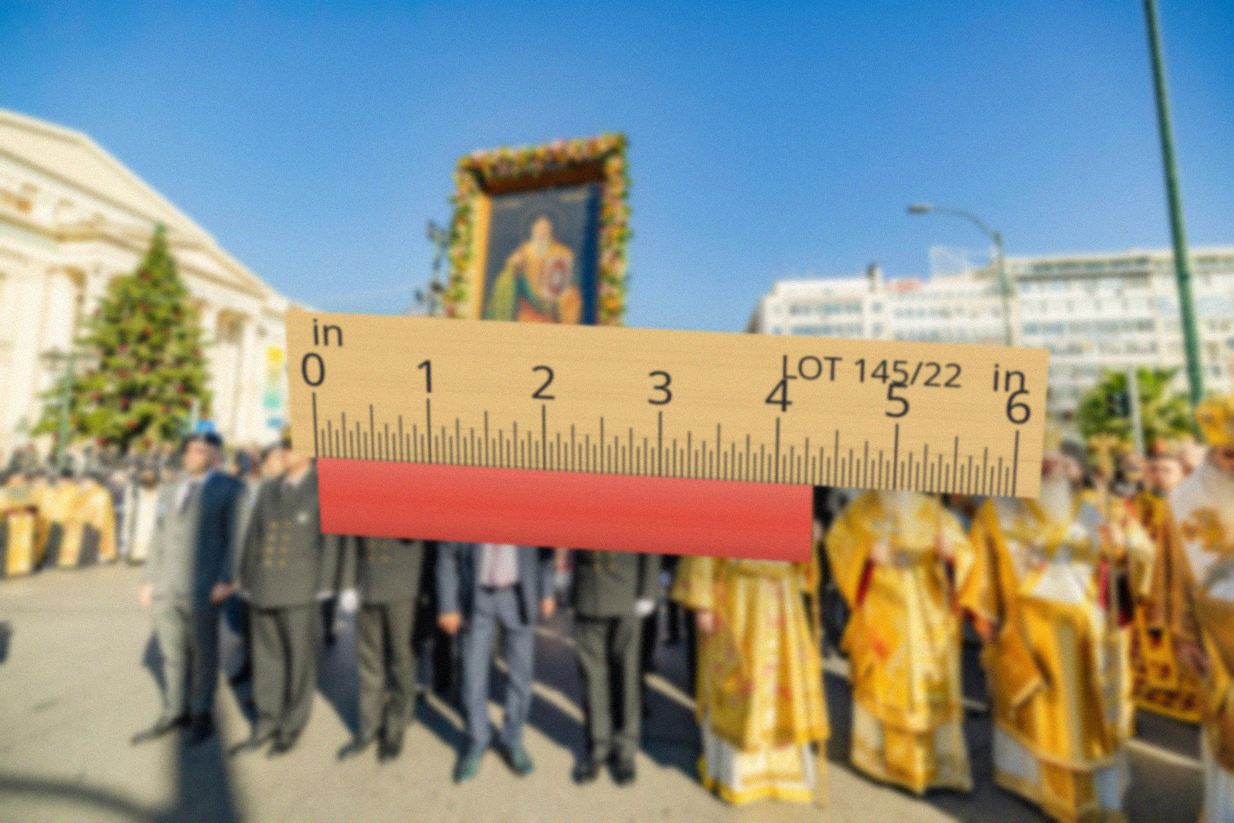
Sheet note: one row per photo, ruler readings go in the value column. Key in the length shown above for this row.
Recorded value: 4.3125 in
